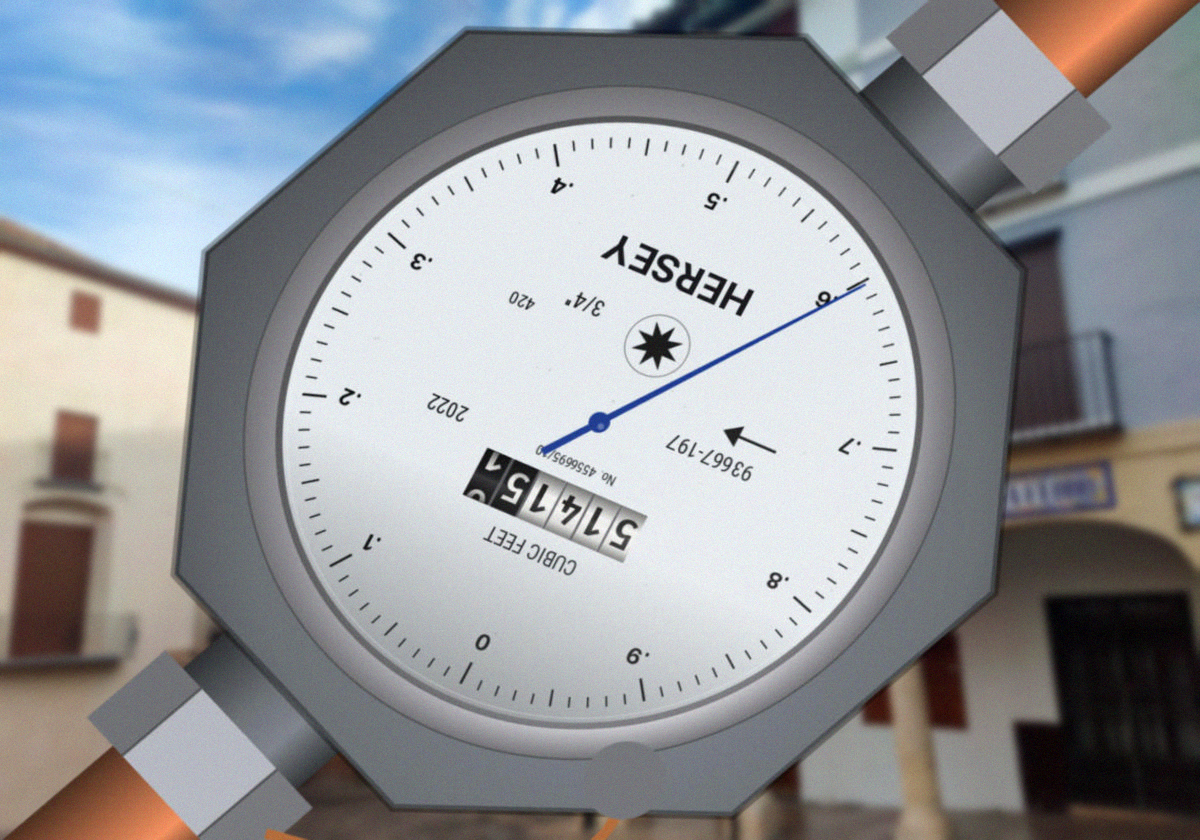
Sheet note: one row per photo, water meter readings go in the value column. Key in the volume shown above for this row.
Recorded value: 514150.60 ft³
